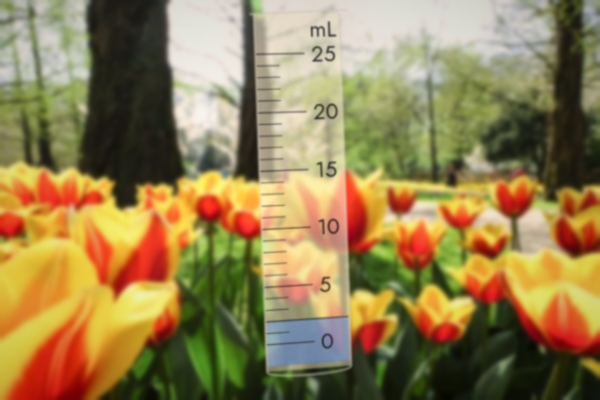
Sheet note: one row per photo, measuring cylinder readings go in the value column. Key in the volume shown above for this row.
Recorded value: 2 mL
